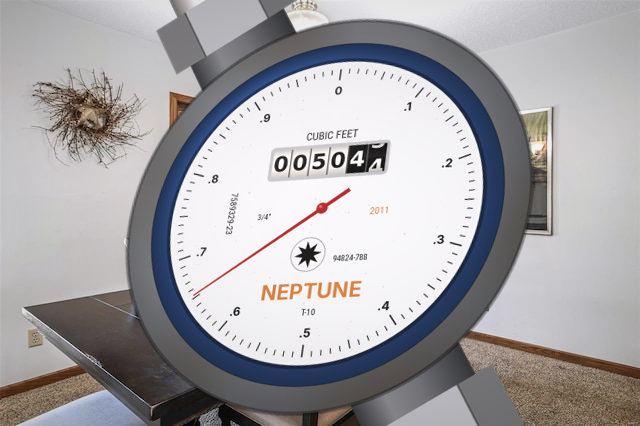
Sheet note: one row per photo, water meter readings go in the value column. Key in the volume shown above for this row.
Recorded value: 5043.65 ft³
